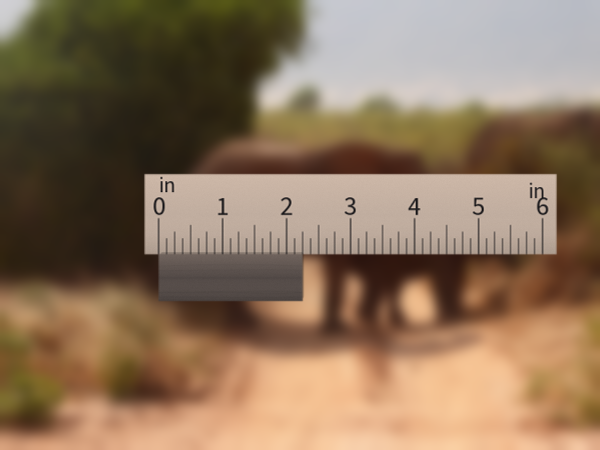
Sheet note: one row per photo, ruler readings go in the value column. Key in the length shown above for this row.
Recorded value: 2.25 in
